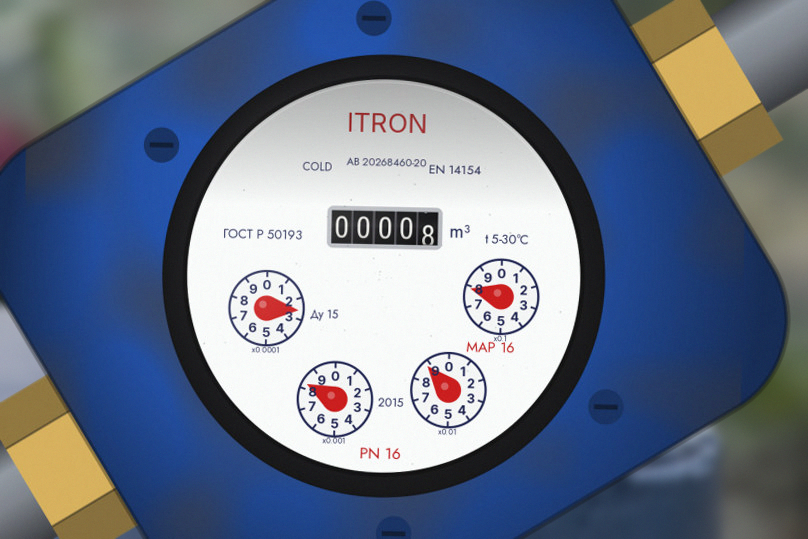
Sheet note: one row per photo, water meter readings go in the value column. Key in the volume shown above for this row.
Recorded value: 7.7882 m³
